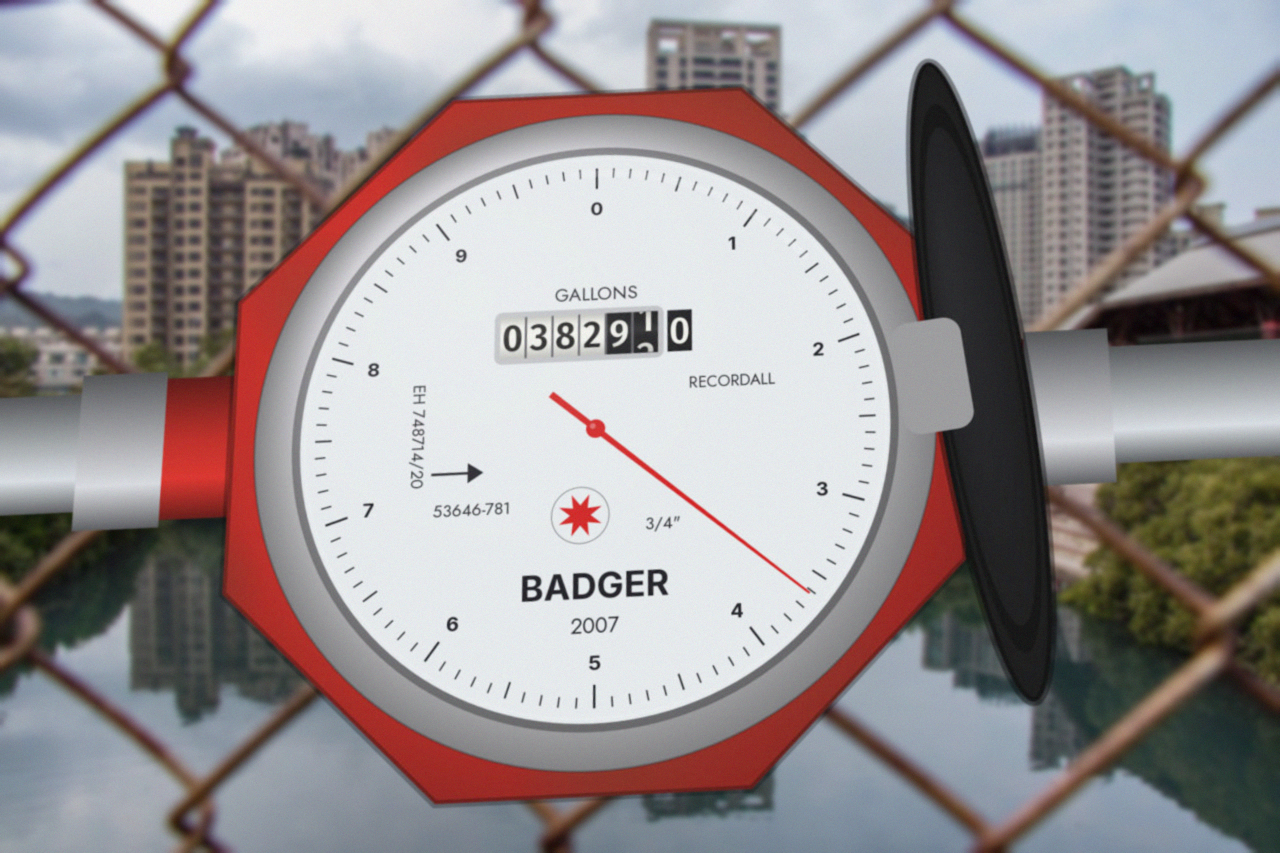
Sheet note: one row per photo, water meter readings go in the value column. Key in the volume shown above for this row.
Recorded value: 382913.6 gal
